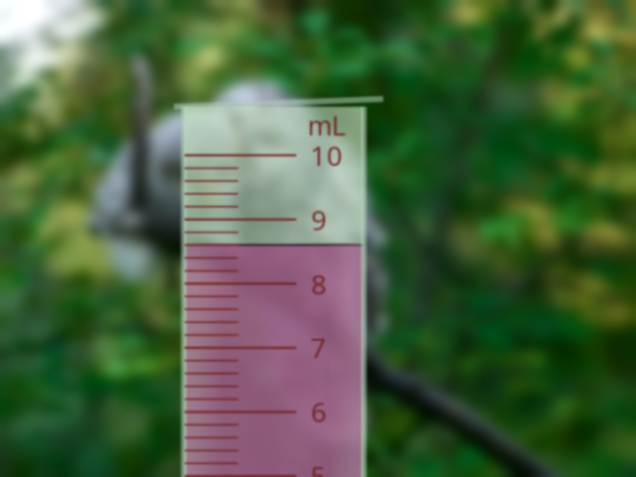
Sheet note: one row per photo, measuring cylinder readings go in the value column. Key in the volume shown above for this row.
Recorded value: 8.6 mL
